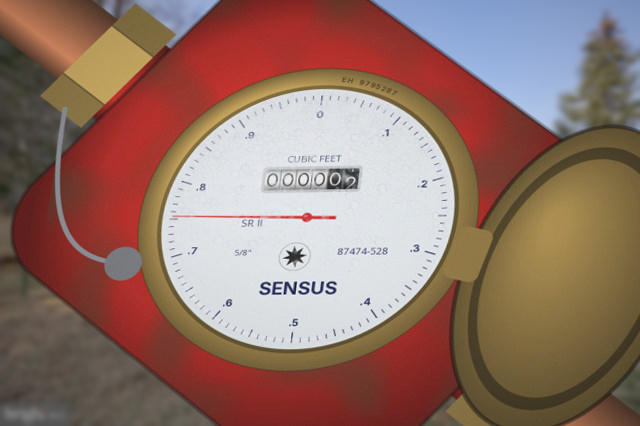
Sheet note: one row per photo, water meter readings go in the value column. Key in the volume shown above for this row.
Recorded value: 1.75 ft³
